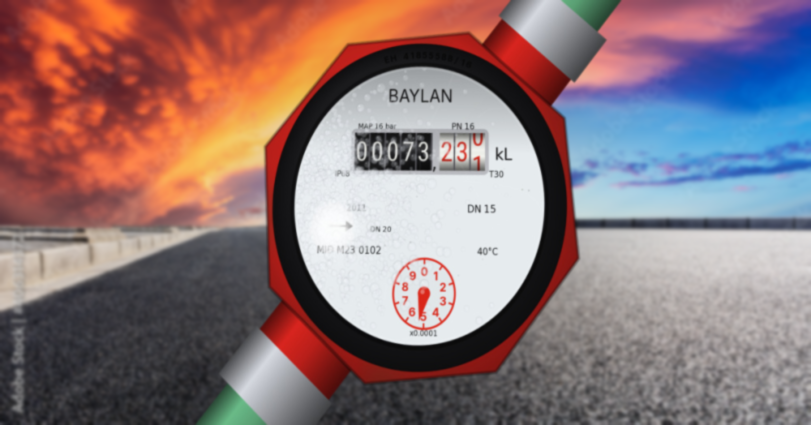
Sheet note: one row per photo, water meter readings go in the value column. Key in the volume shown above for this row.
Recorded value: 73.2305 kL
